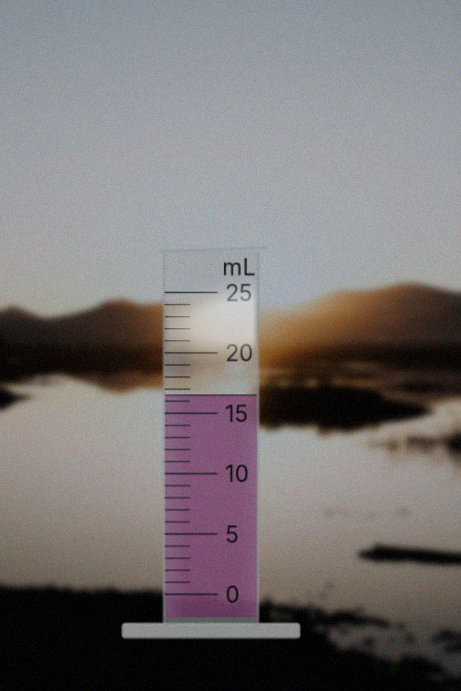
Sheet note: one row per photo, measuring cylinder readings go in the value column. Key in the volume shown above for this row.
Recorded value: 16.5 mL
